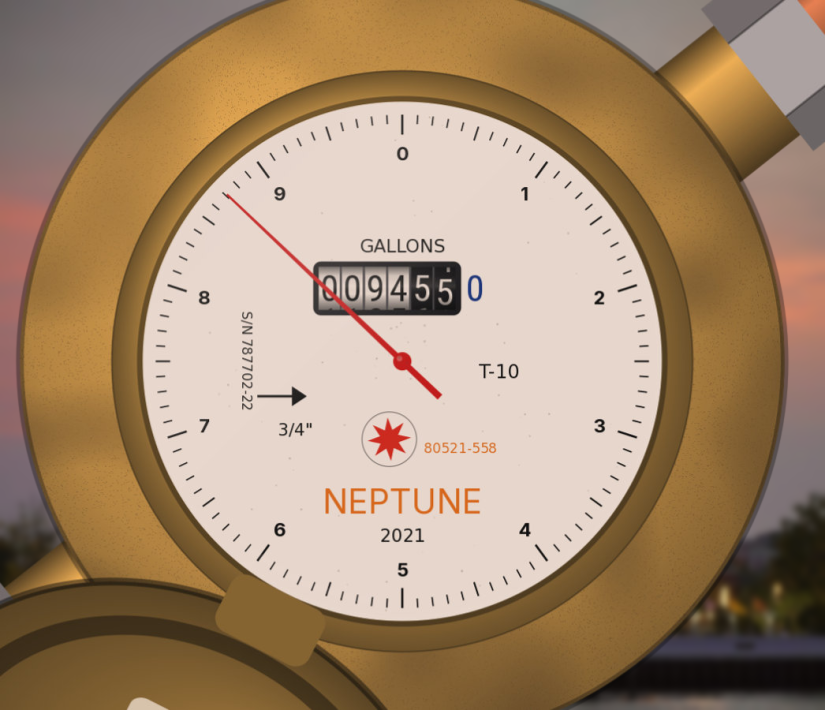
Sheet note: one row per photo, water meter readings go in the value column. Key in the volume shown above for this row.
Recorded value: 94548.7 gal
